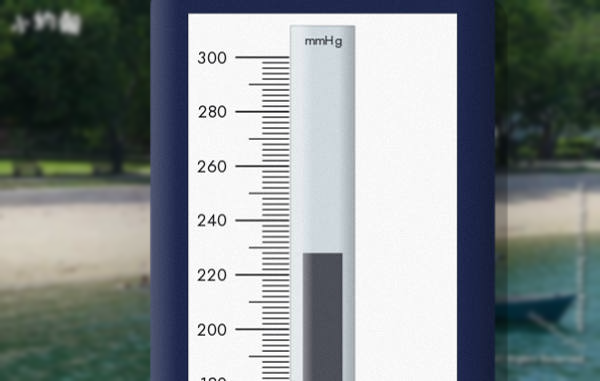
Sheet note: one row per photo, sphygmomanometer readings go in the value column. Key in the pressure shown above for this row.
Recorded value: 228 mmHg
